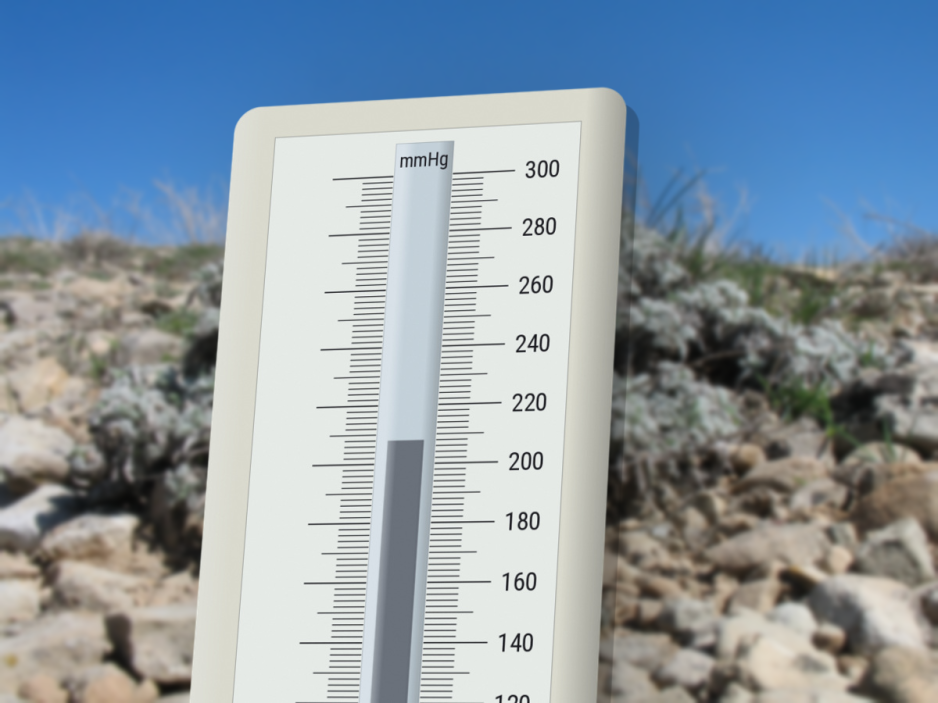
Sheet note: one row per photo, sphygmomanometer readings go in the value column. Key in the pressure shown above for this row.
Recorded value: 208 mmHg
